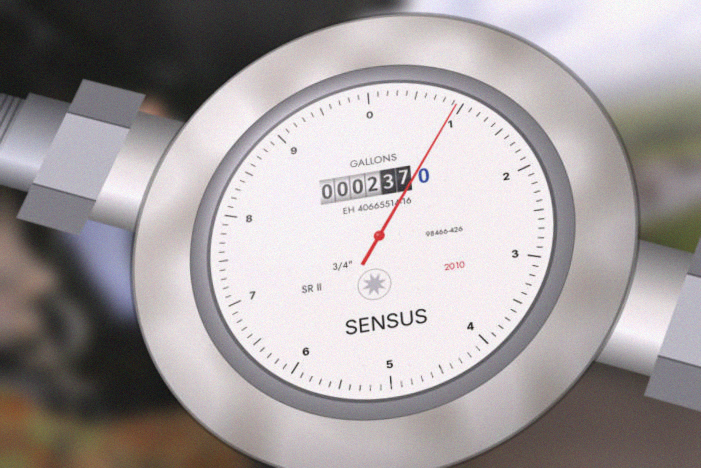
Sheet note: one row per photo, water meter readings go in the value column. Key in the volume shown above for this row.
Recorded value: 2370.9 gal
